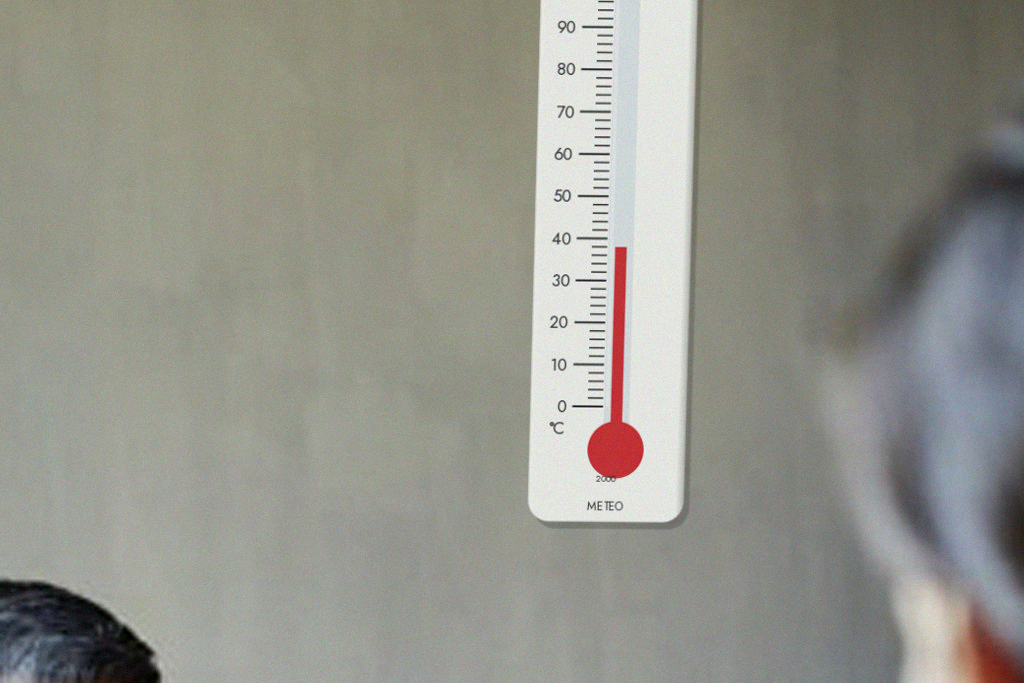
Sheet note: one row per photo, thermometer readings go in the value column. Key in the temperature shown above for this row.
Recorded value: 38 °C
